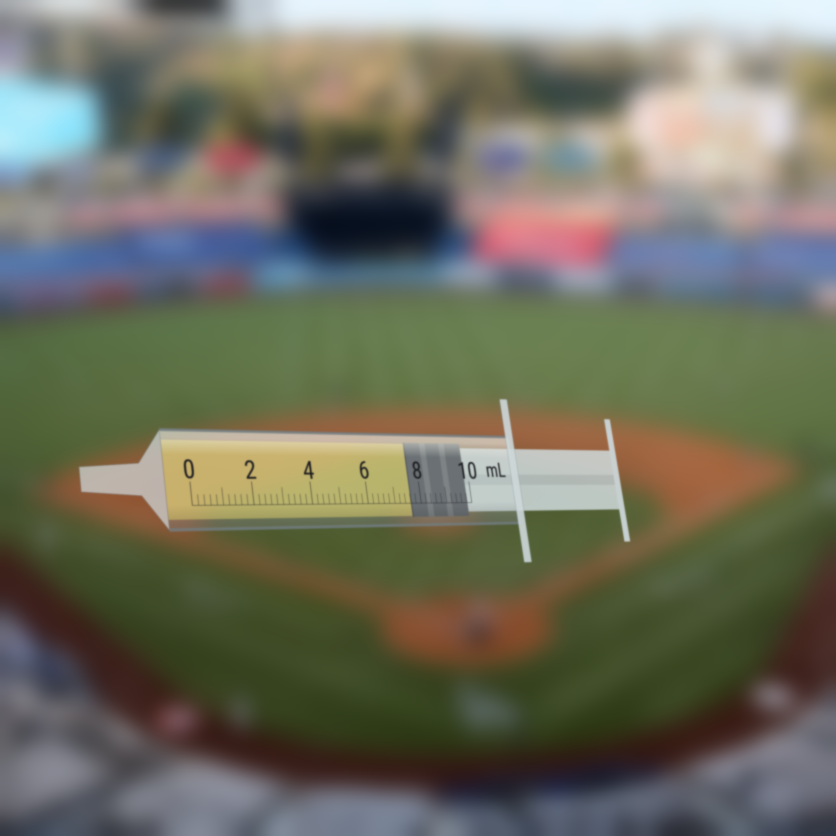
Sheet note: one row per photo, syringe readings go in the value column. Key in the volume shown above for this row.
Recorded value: 7.6 mL
